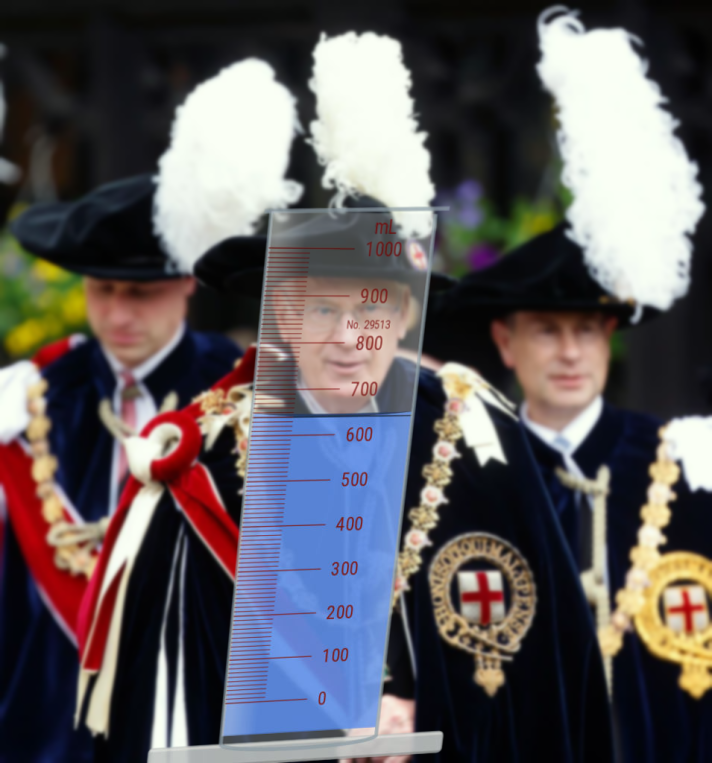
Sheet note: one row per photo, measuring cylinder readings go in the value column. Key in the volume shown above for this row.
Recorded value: 640 mL
